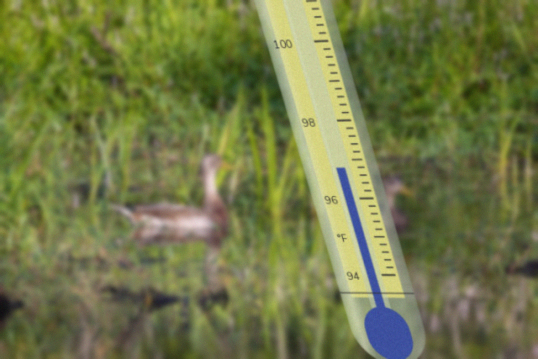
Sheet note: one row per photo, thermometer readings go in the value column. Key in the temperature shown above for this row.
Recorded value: 96.8 °F
